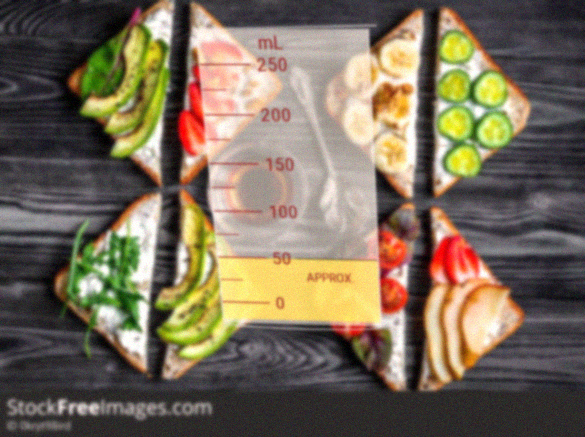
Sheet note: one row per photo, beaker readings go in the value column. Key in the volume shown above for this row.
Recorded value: 50 mL
